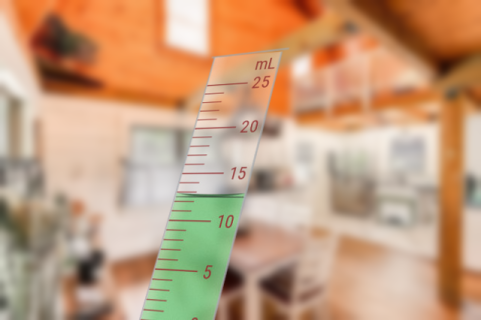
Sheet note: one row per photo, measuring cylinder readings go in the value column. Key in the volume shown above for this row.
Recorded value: 12.5 mL
